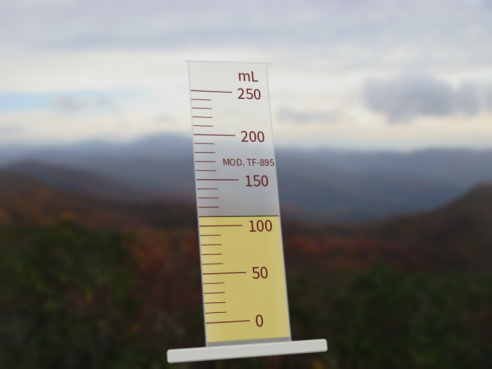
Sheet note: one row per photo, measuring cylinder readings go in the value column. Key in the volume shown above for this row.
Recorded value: 110 mL
